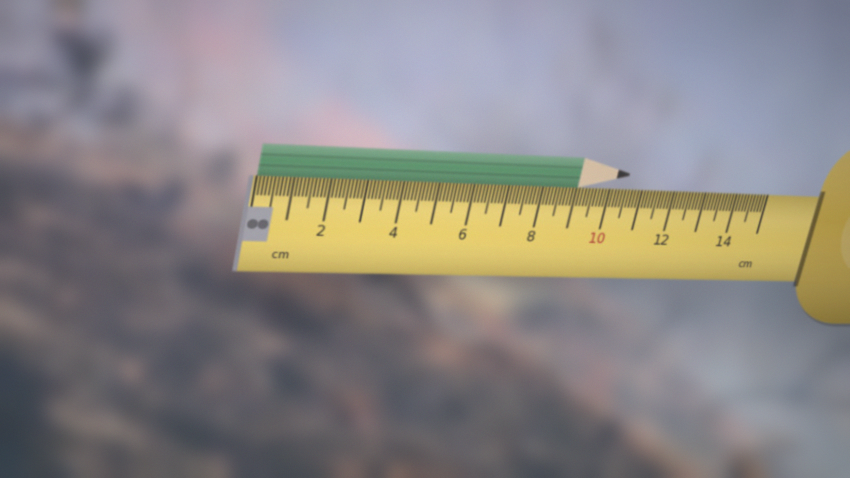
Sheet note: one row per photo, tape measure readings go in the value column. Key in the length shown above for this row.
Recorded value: 10.5 cm
